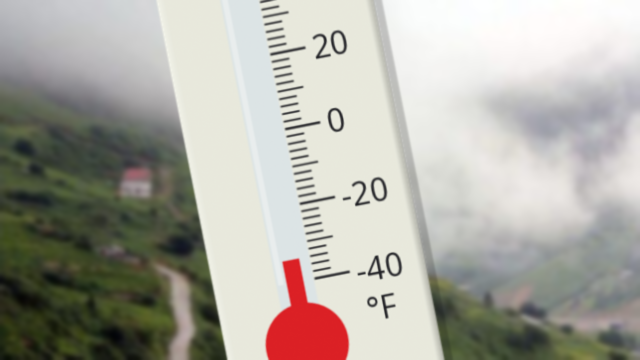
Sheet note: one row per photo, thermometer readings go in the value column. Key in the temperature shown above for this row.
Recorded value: -34 °F
